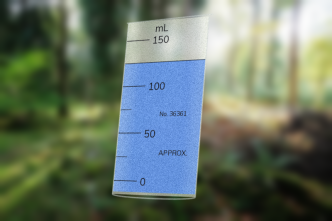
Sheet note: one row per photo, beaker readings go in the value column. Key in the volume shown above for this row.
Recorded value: 125 mL
